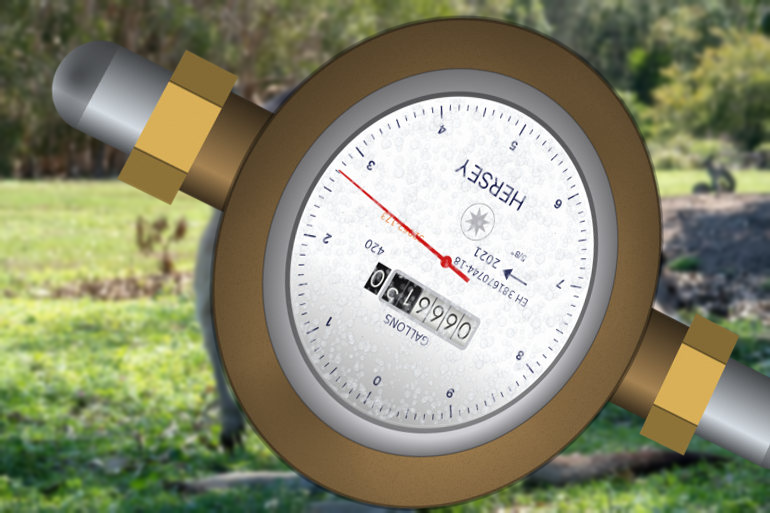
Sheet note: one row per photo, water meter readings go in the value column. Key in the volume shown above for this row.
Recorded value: 666152.7 gal
